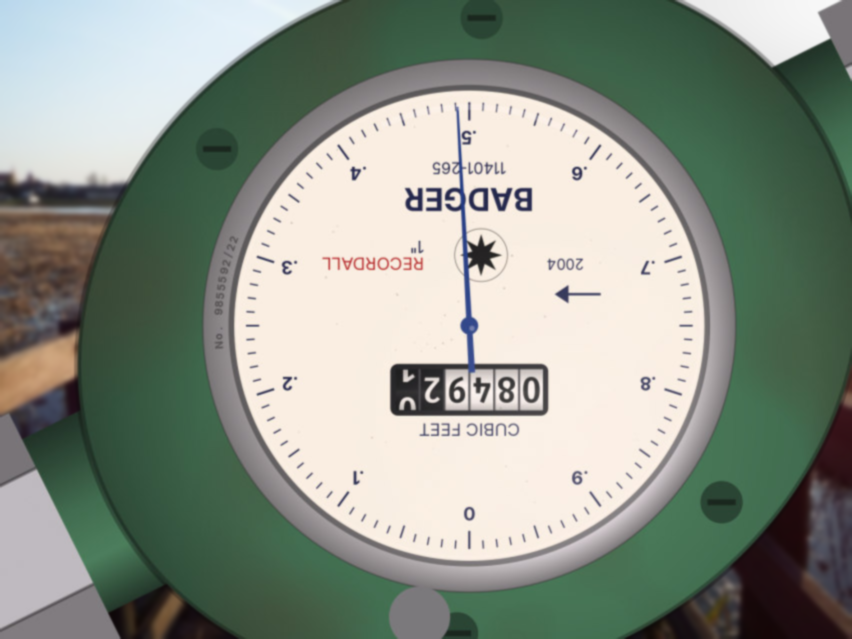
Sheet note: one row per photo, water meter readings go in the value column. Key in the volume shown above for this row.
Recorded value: 84920.49 ft³
